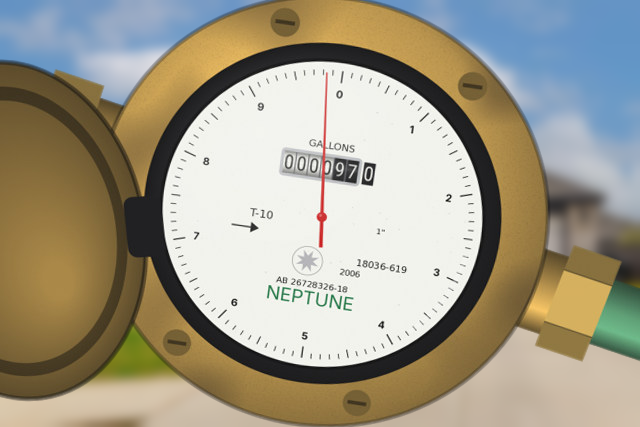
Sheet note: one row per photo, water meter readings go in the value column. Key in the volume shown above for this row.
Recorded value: 969.8 gal
